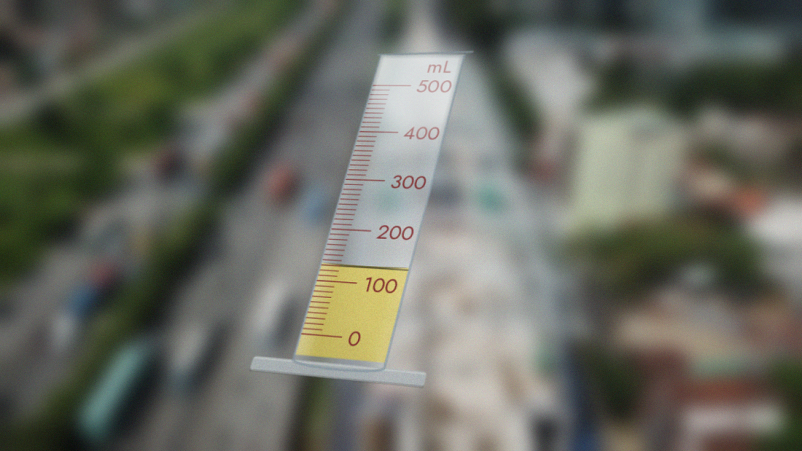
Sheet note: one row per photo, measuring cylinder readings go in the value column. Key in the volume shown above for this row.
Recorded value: 130 mL
